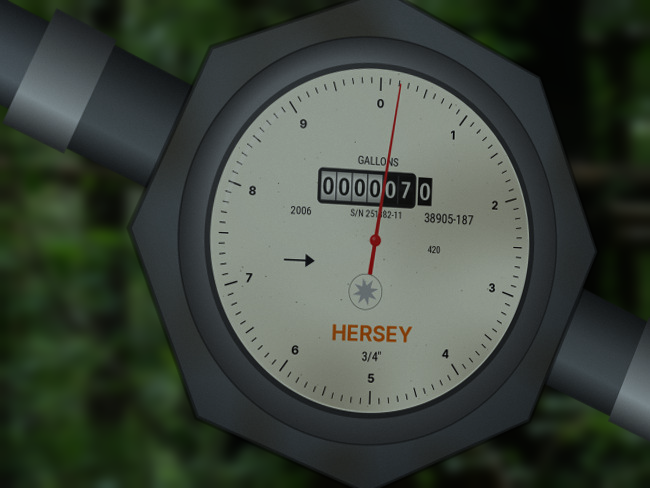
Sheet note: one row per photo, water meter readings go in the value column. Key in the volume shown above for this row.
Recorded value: 70.2 gal
